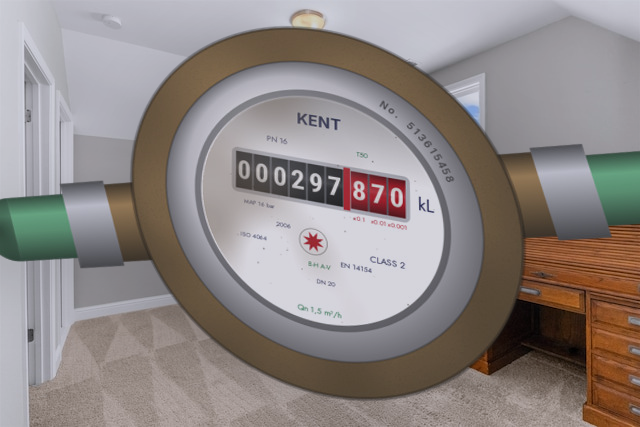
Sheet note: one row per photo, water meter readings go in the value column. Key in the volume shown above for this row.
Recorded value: 297.870 kL
